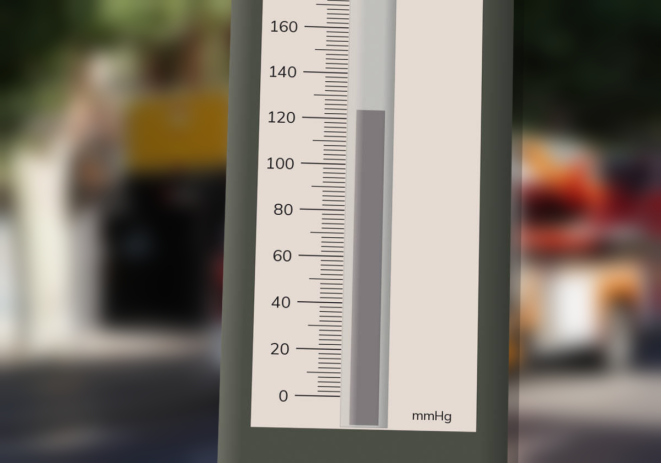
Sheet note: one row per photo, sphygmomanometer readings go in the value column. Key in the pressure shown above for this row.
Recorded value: 124 mmHg
